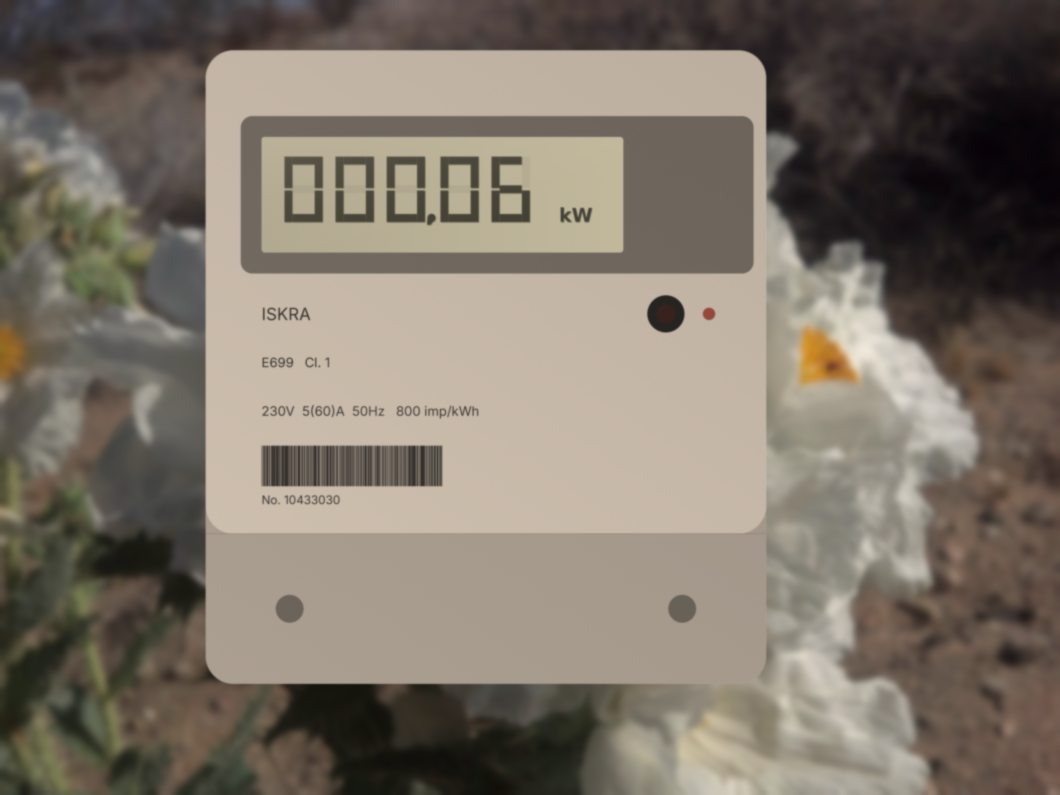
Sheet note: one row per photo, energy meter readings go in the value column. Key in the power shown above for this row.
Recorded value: 0.06 kW
